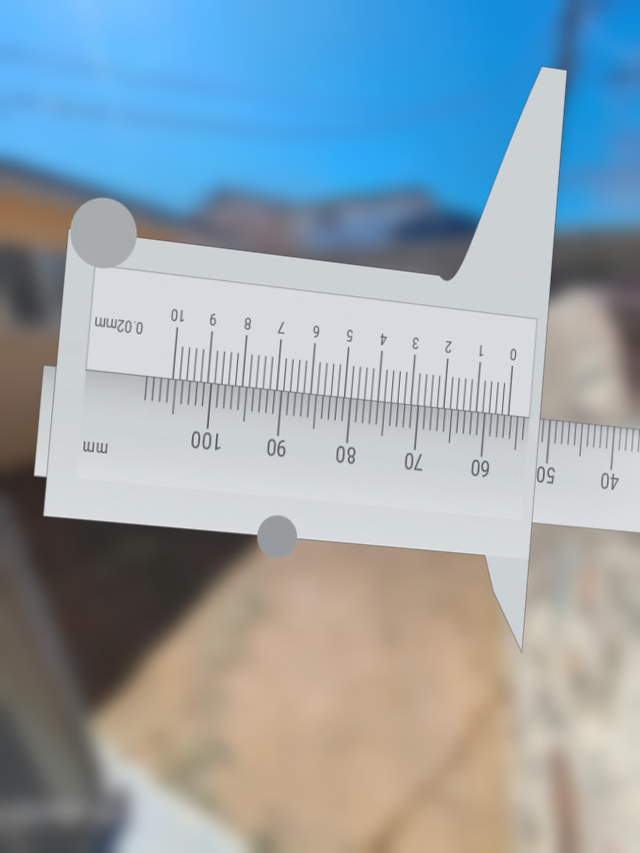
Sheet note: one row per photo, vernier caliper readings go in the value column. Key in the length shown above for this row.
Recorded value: 56.4 mm
